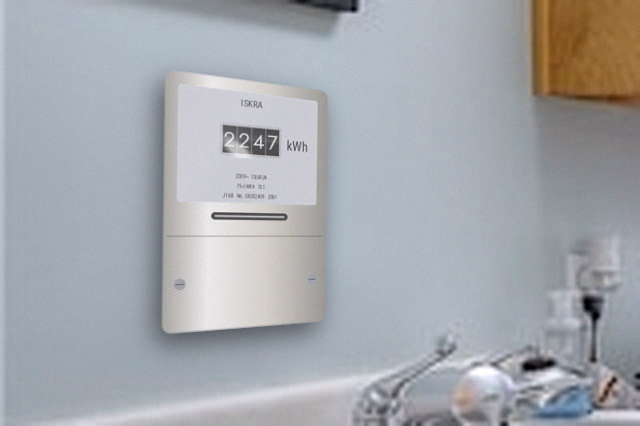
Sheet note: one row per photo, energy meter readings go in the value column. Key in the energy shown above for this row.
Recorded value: 2247 kWh
